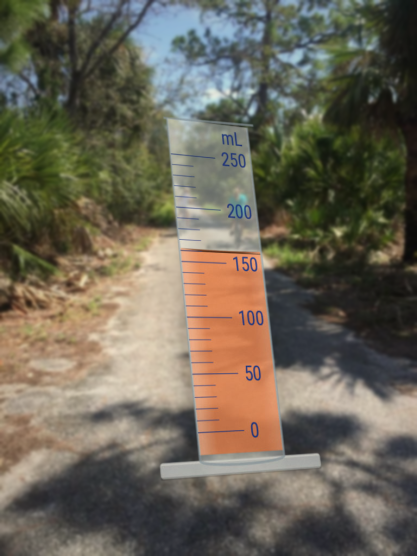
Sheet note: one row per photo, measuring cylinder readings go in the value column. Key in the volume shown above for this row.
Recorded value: 160 mL
